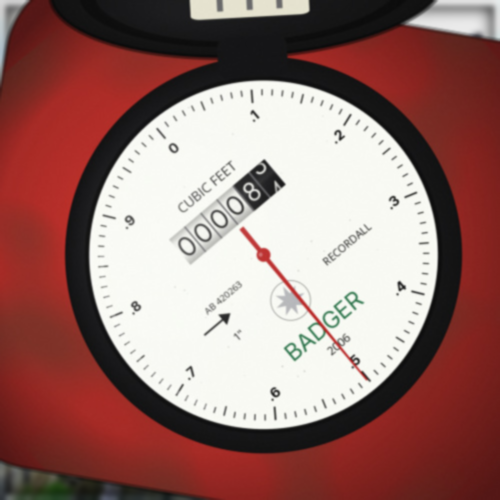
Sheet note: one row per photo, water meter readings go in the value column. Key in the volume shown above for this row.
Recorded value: 83.50 ft³
